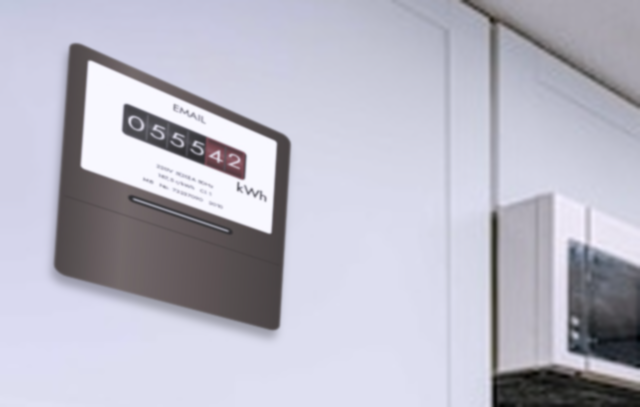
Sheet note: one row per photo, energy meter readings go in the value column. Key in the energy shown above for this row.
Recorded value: 555.42 kWh
